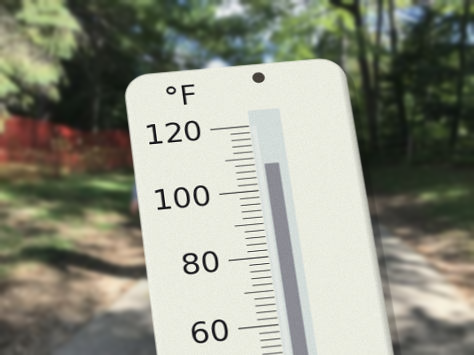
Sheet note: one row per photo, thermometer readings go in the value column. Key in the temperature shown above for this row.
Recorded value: 108 °F
